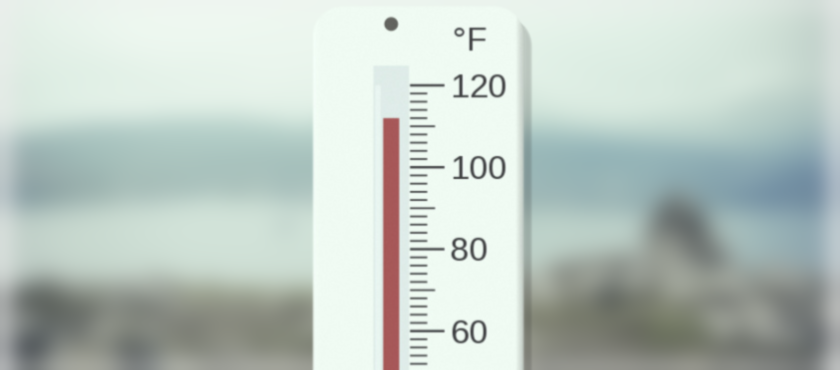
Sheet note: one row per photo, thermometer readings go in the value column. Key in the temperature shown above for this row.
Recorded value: 112 °F
